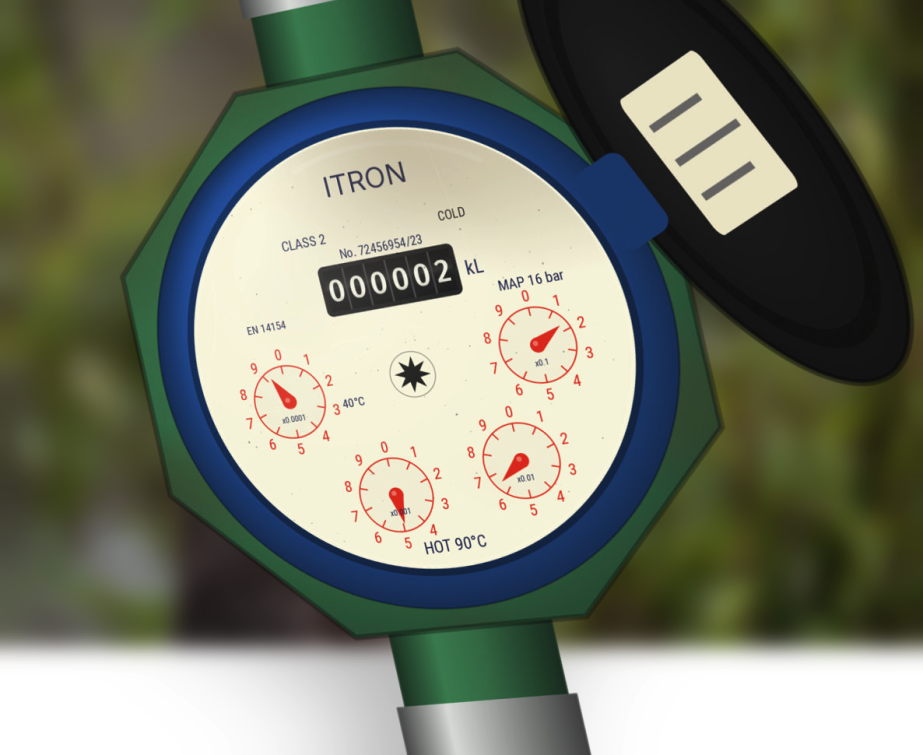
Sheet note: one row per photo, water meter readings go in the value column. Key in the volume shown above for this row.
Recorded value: 2.1649 kL
